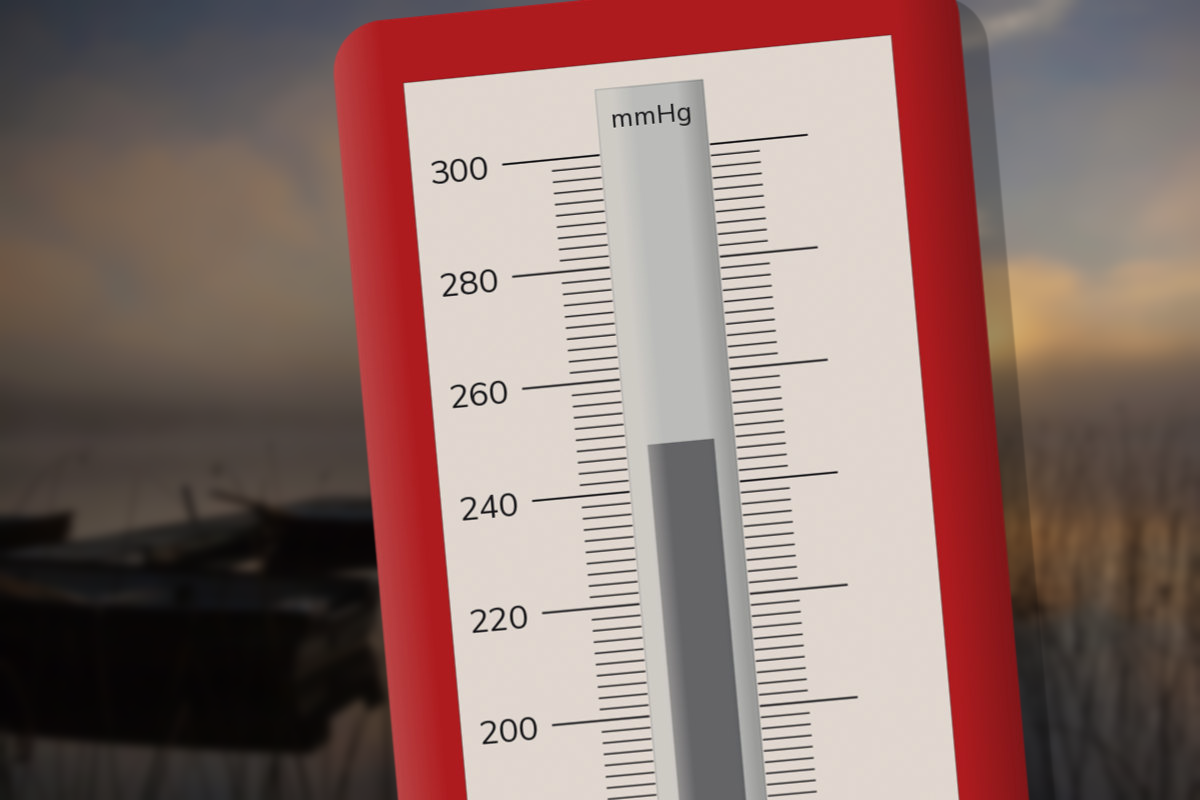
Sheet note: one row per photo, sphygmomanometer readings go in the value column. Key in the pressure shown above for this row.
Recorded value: 248 mmHg
